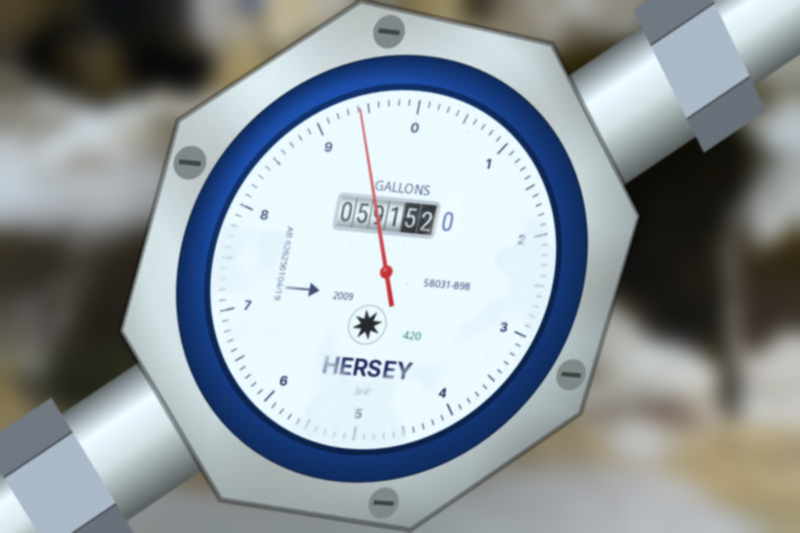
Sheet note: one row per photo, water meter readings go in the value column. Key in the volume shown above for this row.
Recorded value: 591519.4 gal
